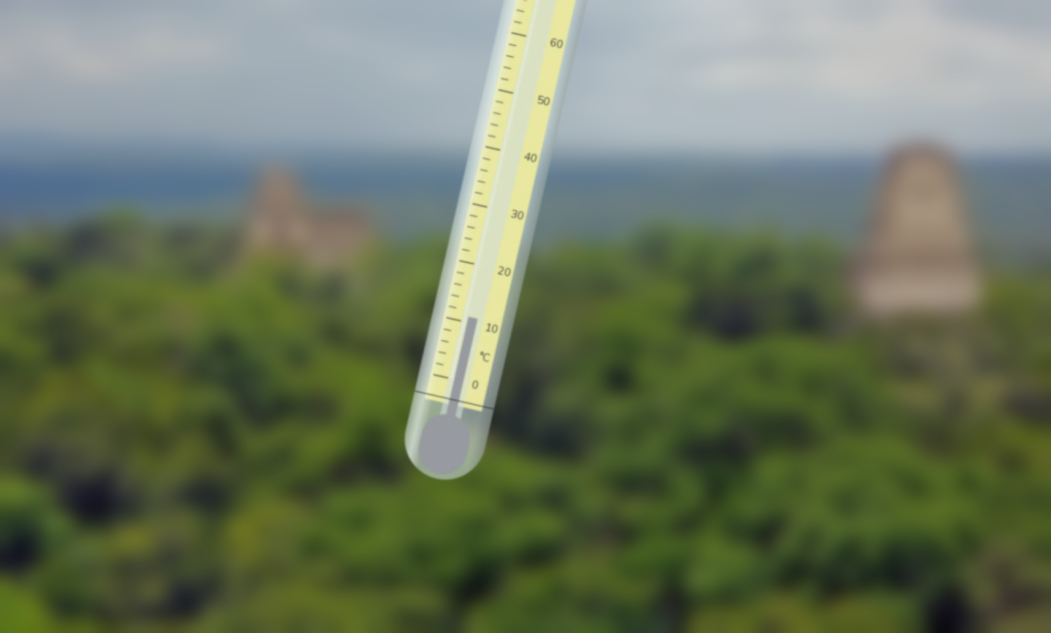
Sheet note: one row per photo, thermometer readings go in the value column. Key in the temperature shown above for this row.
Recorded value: 11 °C
